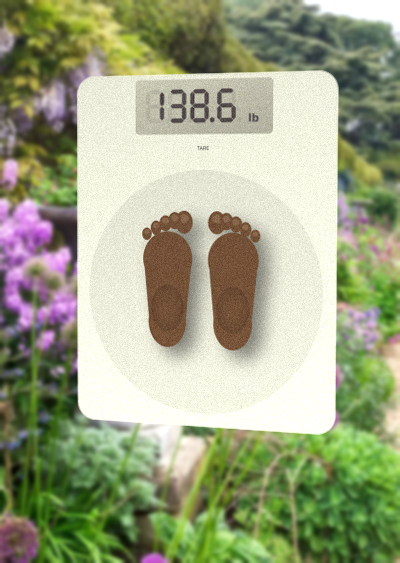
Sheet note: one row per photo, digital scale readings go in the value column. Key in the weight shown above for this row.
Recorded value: 138.6 lb
